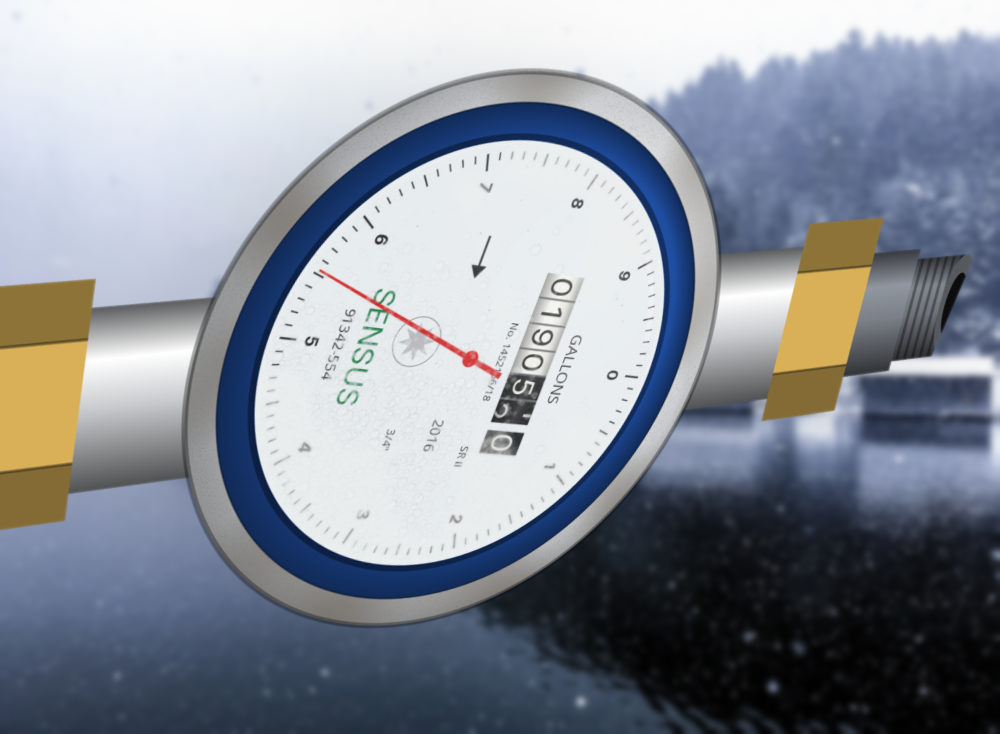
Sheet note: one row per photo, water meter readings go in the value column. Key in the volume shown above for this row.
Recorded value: 190515.5 gal
